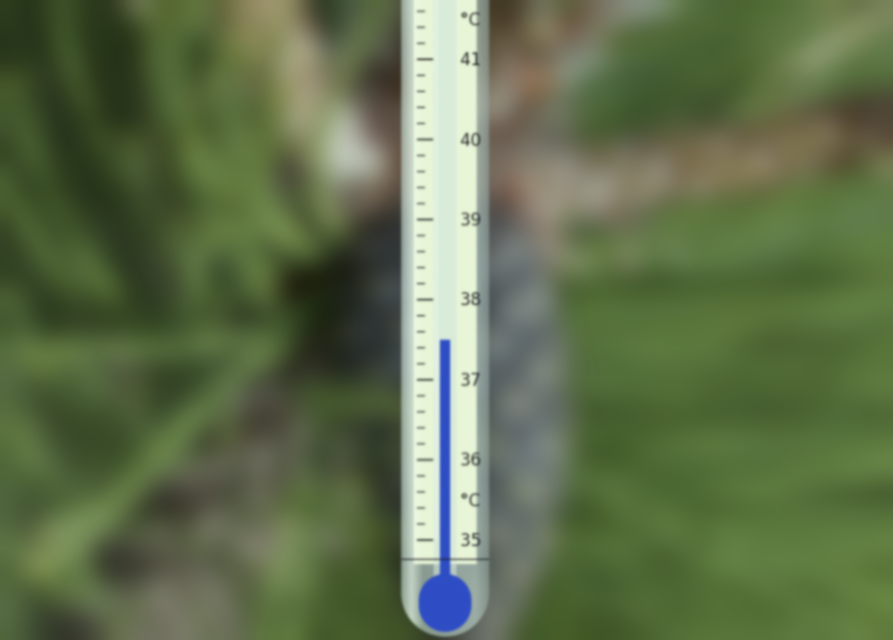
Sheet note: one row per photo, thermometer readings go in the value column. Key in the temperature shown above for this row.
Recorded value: 37.5 °C
